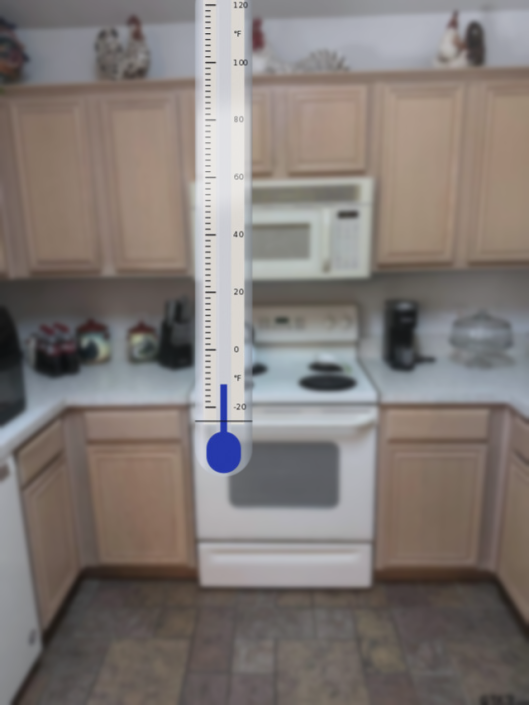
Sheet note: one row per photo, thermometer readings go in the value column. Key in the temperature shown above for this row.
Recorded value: -12 °F
